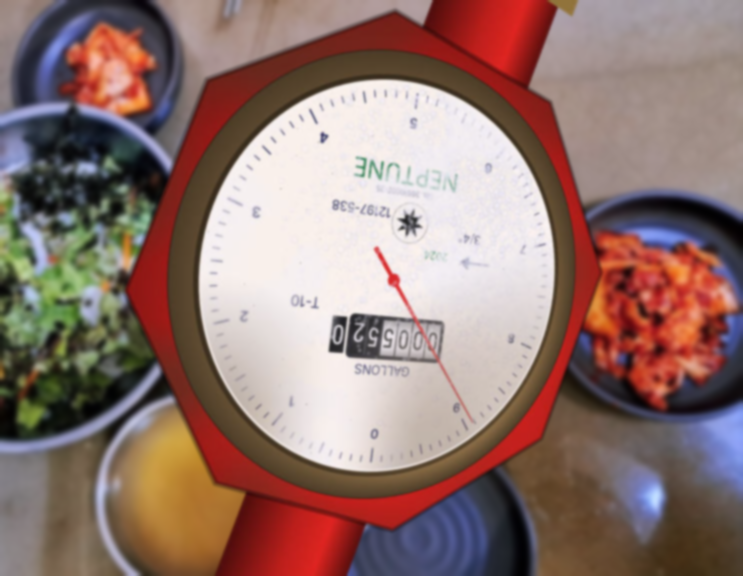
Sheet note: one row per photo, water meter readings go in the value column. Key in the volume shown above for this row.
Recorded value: 5518.9 gal
